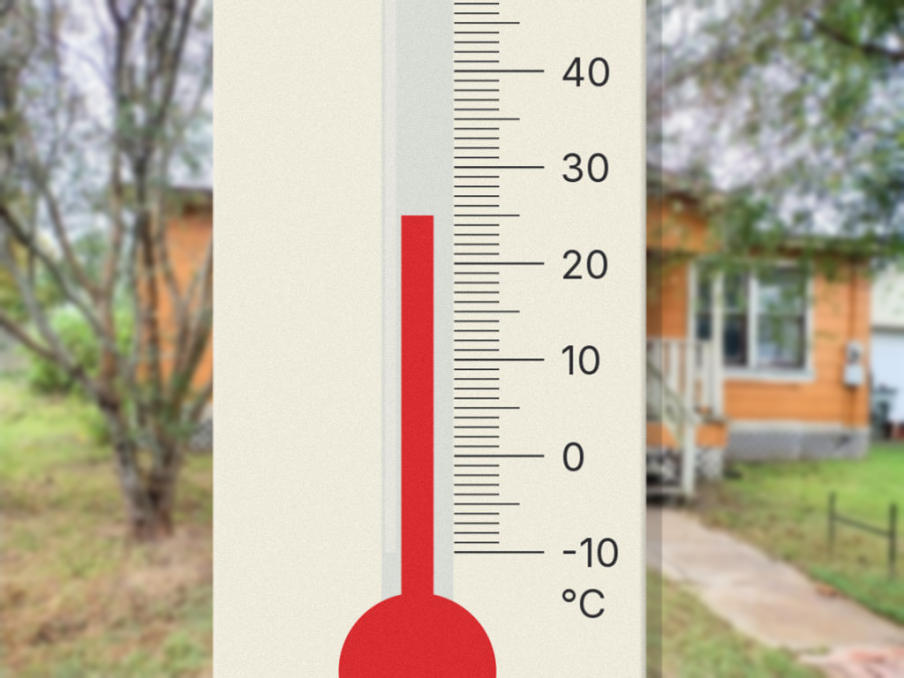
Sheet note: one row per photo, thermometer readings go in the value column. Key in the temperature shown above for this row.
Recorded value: 25 °C
